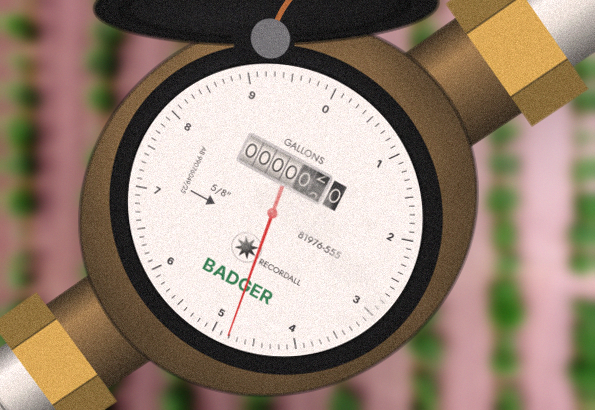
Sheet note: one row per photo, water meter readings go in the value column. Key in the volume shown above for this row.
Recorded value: 24.8 gal
